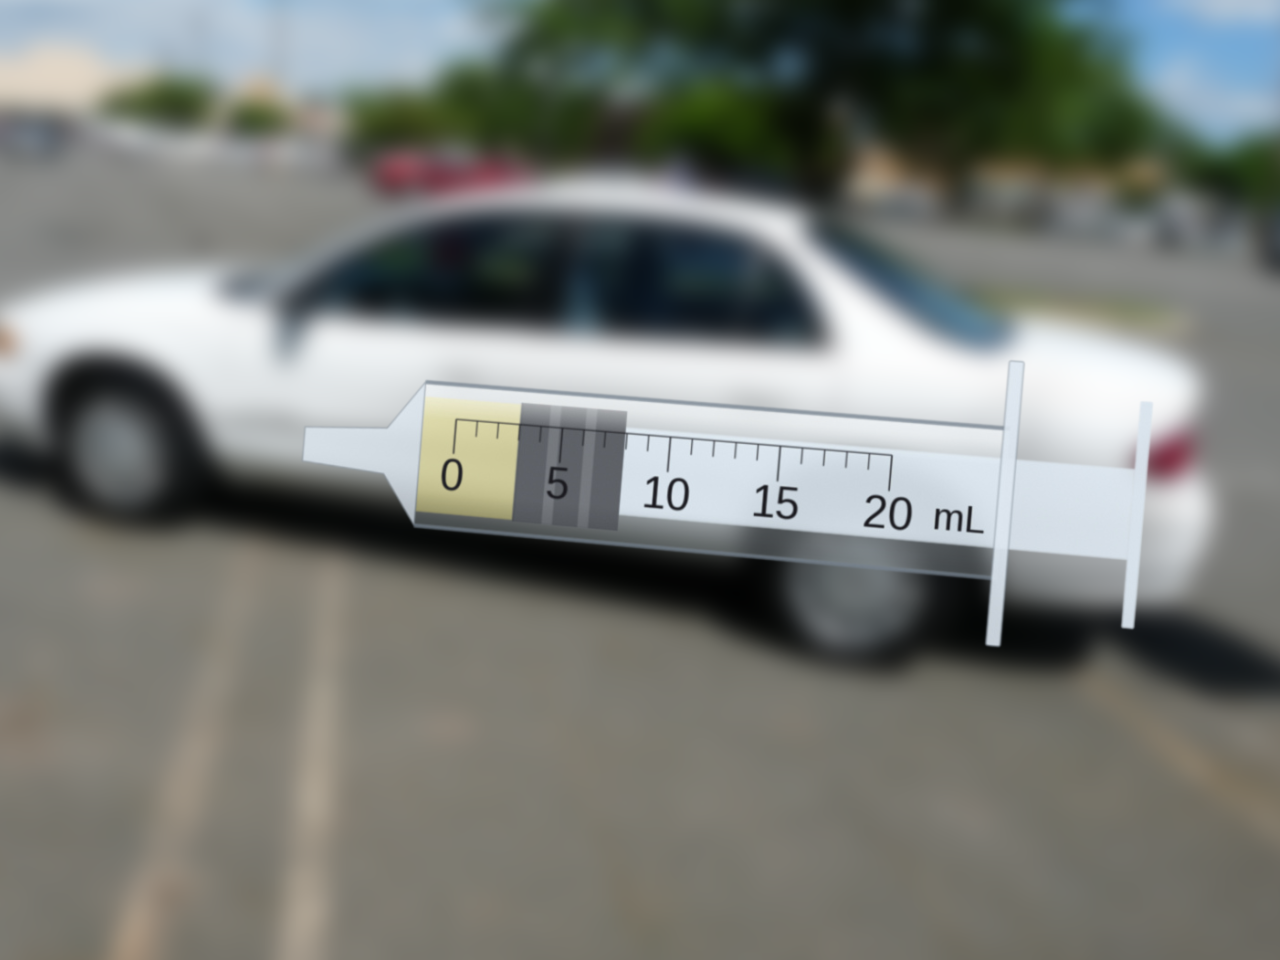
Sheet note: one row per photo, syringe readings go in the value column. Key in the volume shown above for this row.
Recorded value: 3 mL
